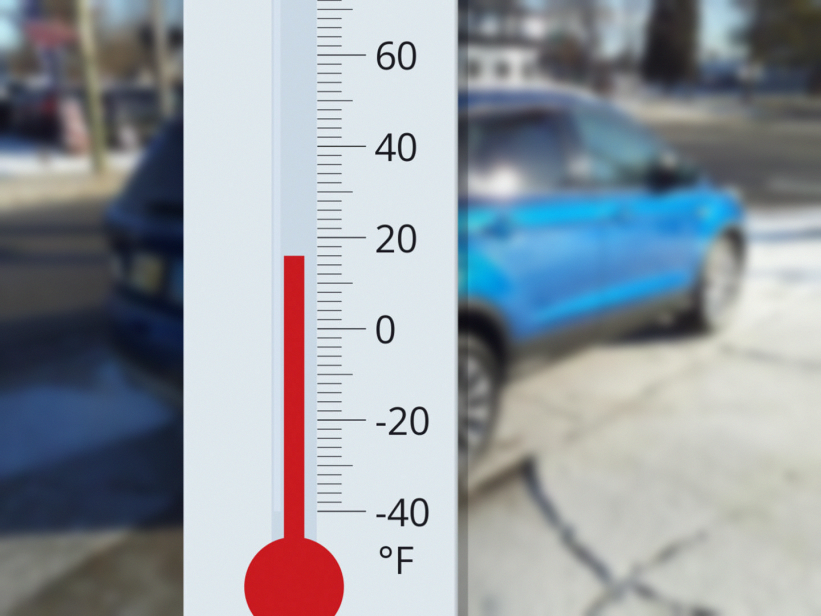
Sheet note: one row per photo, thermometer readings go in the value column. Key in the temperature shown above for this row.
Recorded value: 16 °F
